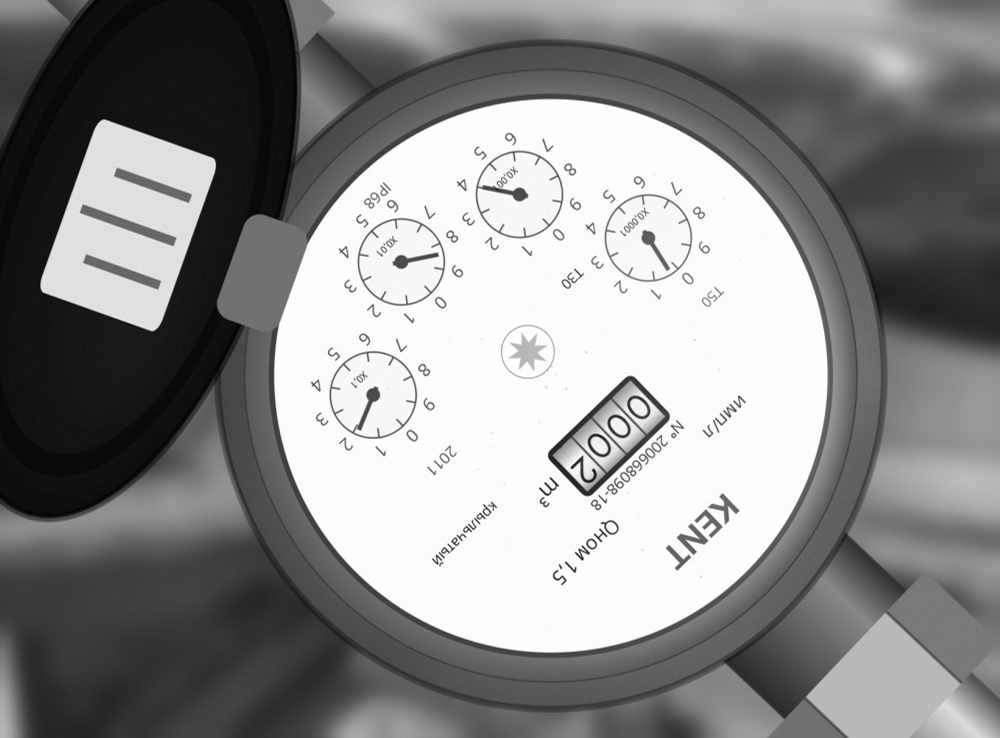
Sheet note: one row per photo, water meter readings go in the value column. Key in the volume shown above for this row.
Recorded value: 2.1840 m³
